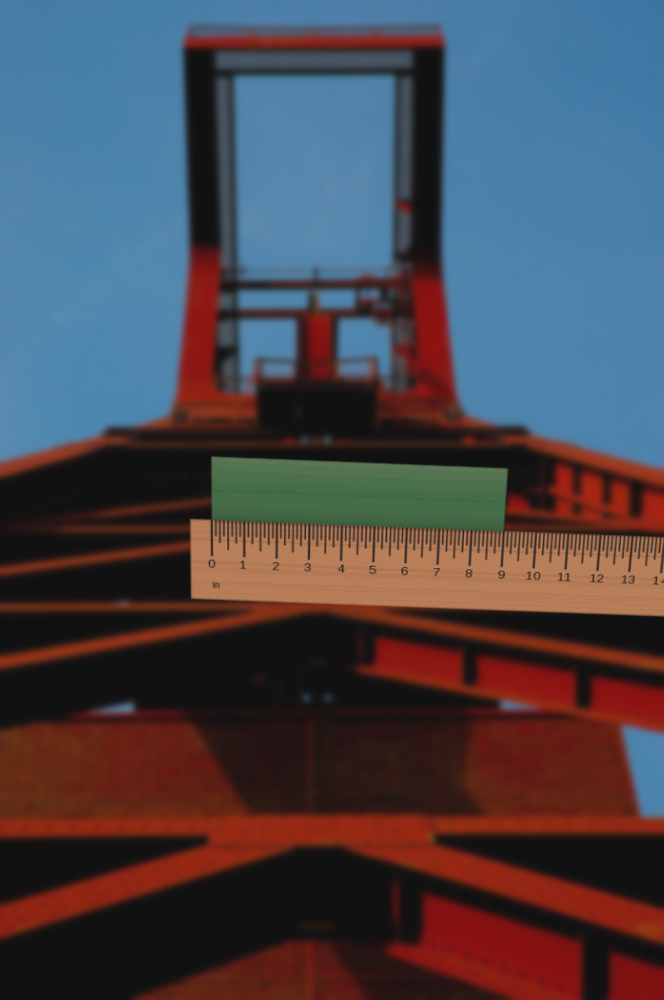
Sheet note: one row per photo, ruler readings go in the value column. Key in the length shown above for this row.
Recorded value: 9 in
